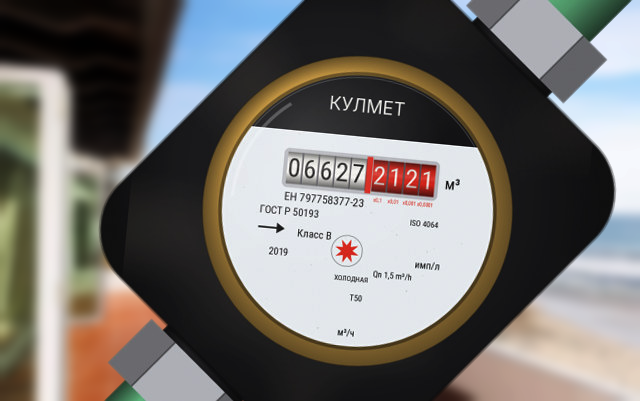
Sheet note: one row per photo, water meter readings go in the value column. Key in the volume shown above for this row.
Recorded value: 6627.2121 m³
